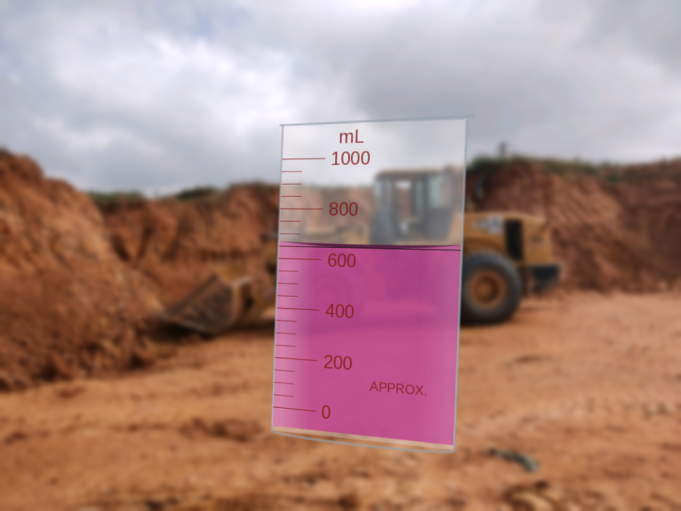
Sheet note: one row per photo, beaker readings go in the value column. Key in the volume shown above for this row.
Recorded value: 650 mL
